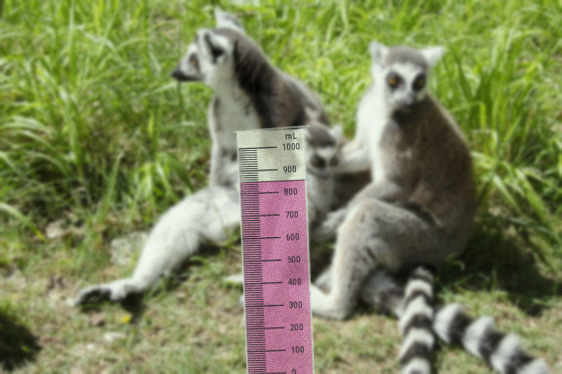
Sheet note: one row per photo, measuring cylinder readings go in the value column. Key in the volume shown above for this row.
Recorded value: 850 mL
